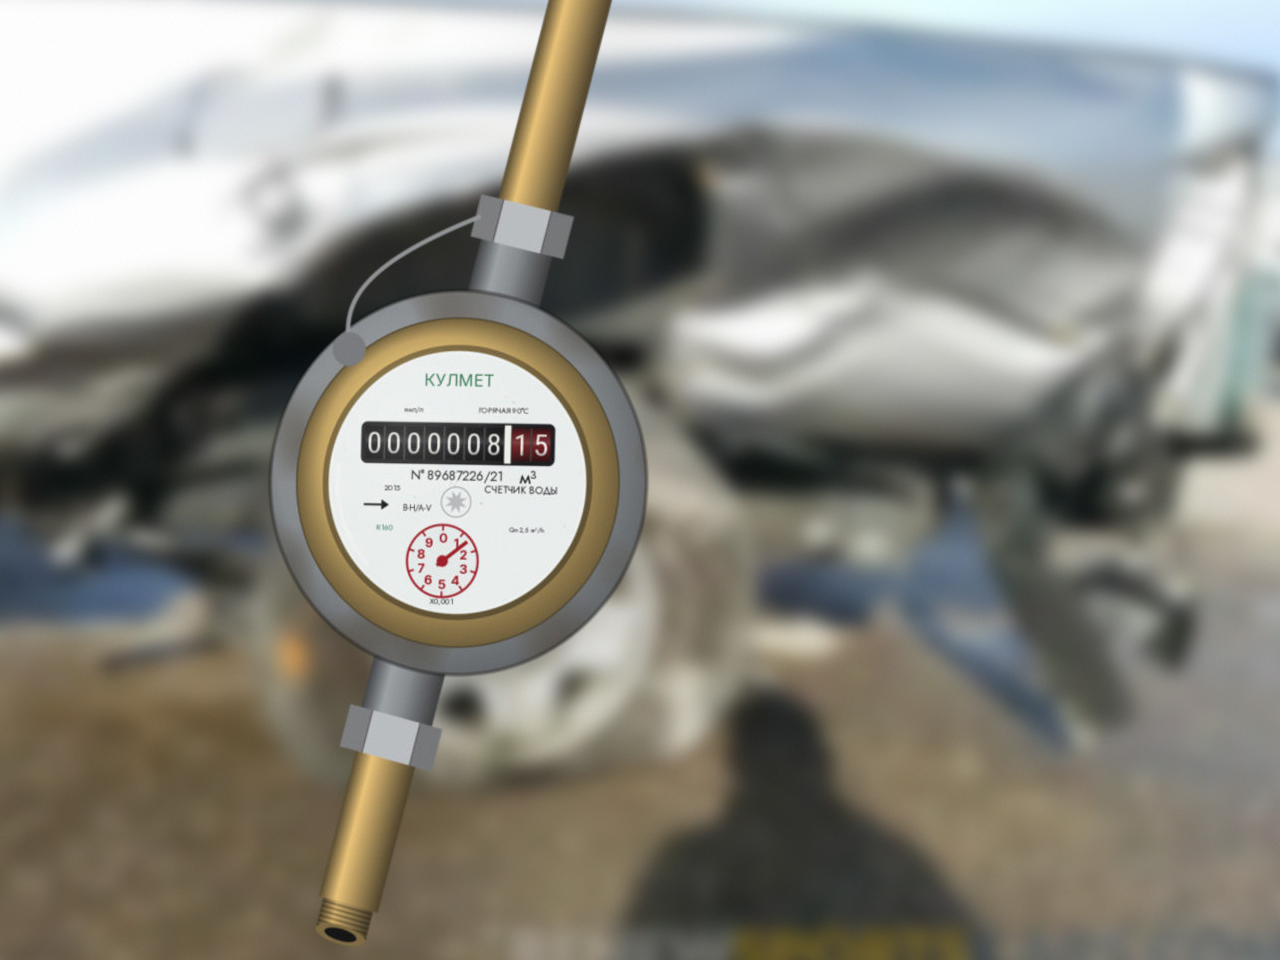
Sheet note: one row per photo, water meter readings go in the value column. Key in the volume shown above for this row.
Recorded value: 8.151 m³
